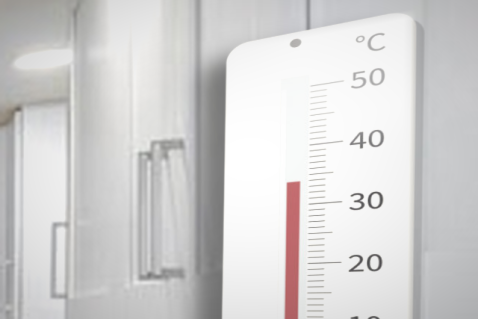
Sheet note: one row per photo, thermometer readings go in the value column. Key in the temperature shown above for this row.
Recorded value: 34 °C
